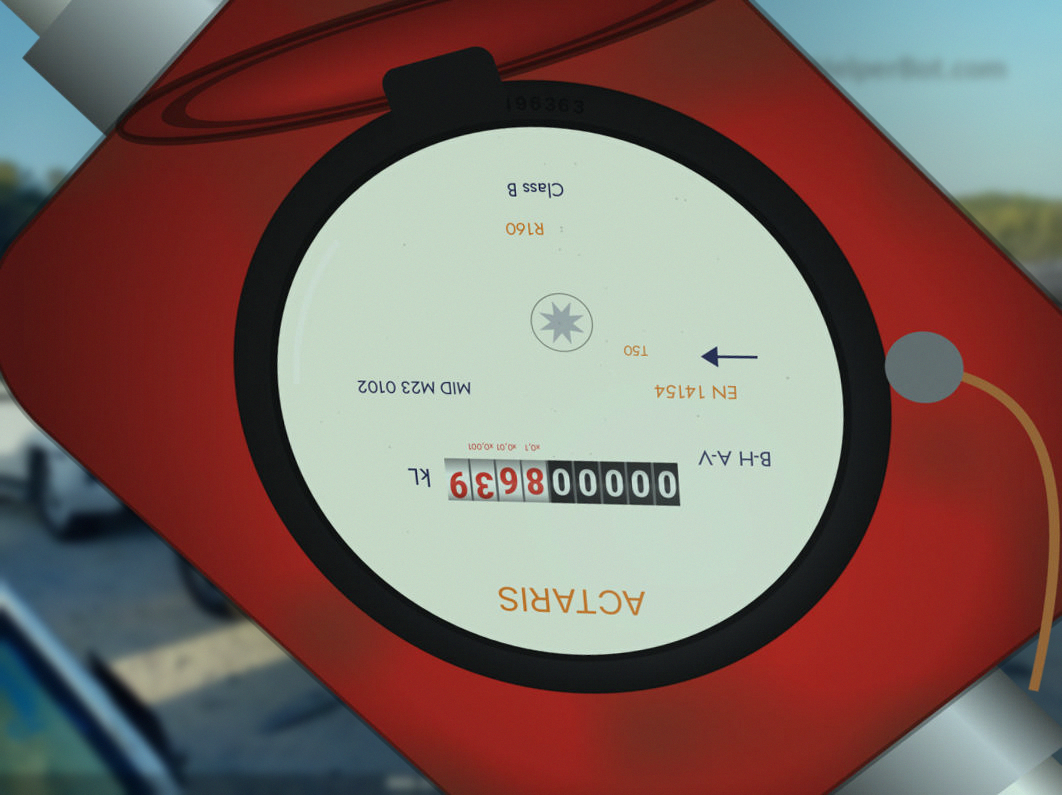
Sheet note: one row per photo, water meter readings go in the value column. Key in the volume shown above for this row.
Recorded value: 0.8639 kL
